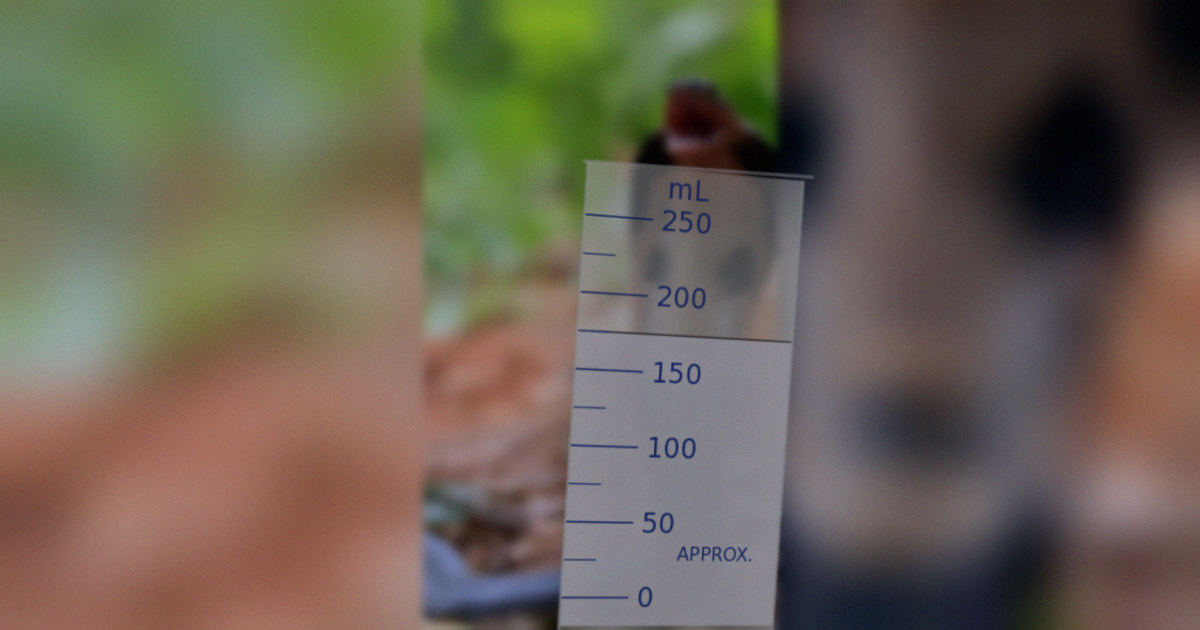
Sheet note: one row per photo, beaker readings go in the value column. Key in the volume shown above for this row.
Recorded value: 175 mL
